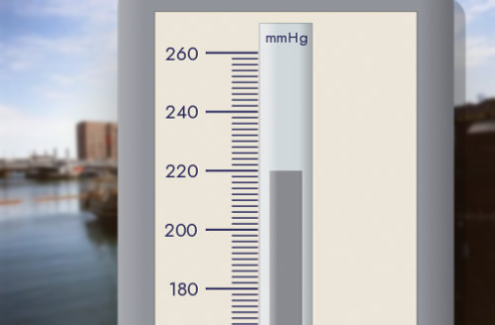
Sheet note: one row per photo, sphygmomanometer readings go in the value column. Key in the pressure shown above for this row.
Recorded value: 220 mmHg
